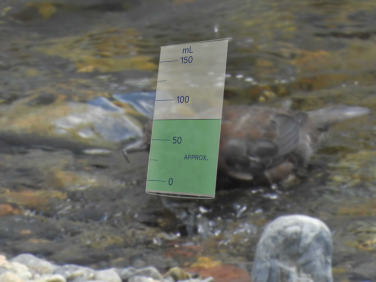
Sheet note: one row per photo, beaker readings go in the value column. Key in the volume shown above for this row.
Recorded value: 75 mL
